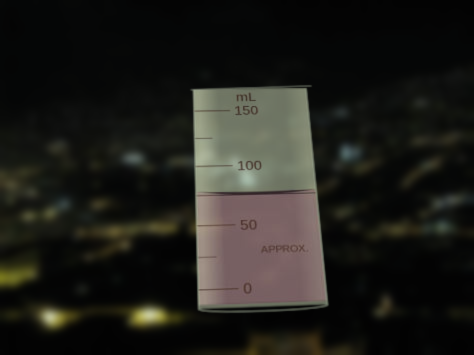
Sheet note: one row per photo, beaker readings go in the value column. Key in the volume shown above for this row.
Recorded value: 75 mL
